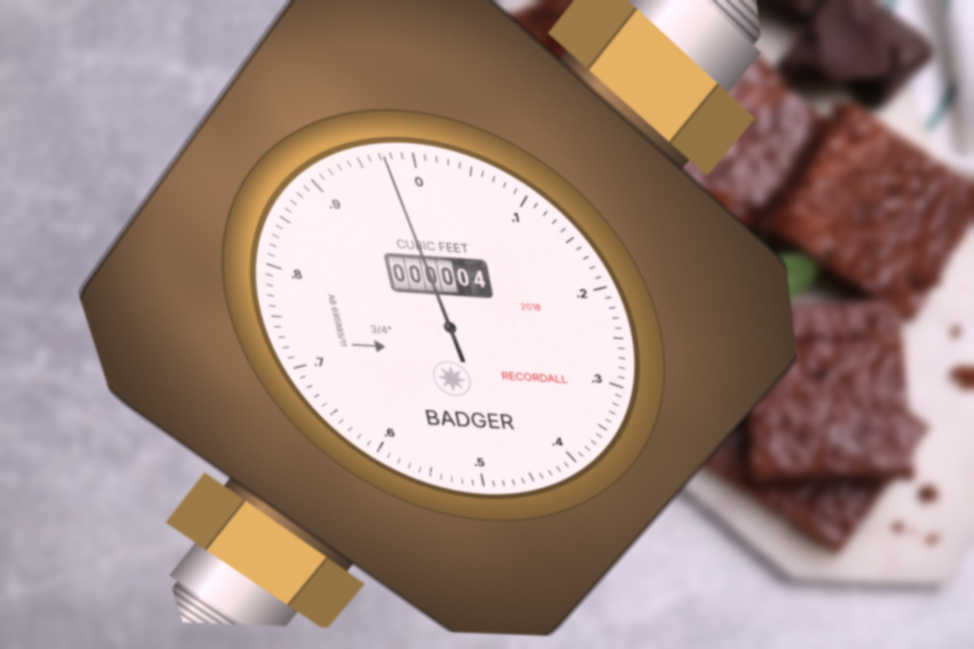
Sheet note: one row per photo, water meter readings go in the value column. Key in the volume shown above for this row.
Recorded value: 3.97 ft³
